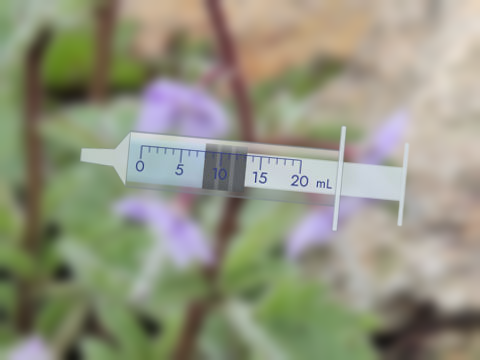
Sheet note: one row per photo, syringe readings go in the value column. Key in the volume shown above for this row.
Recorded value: 8 mL
